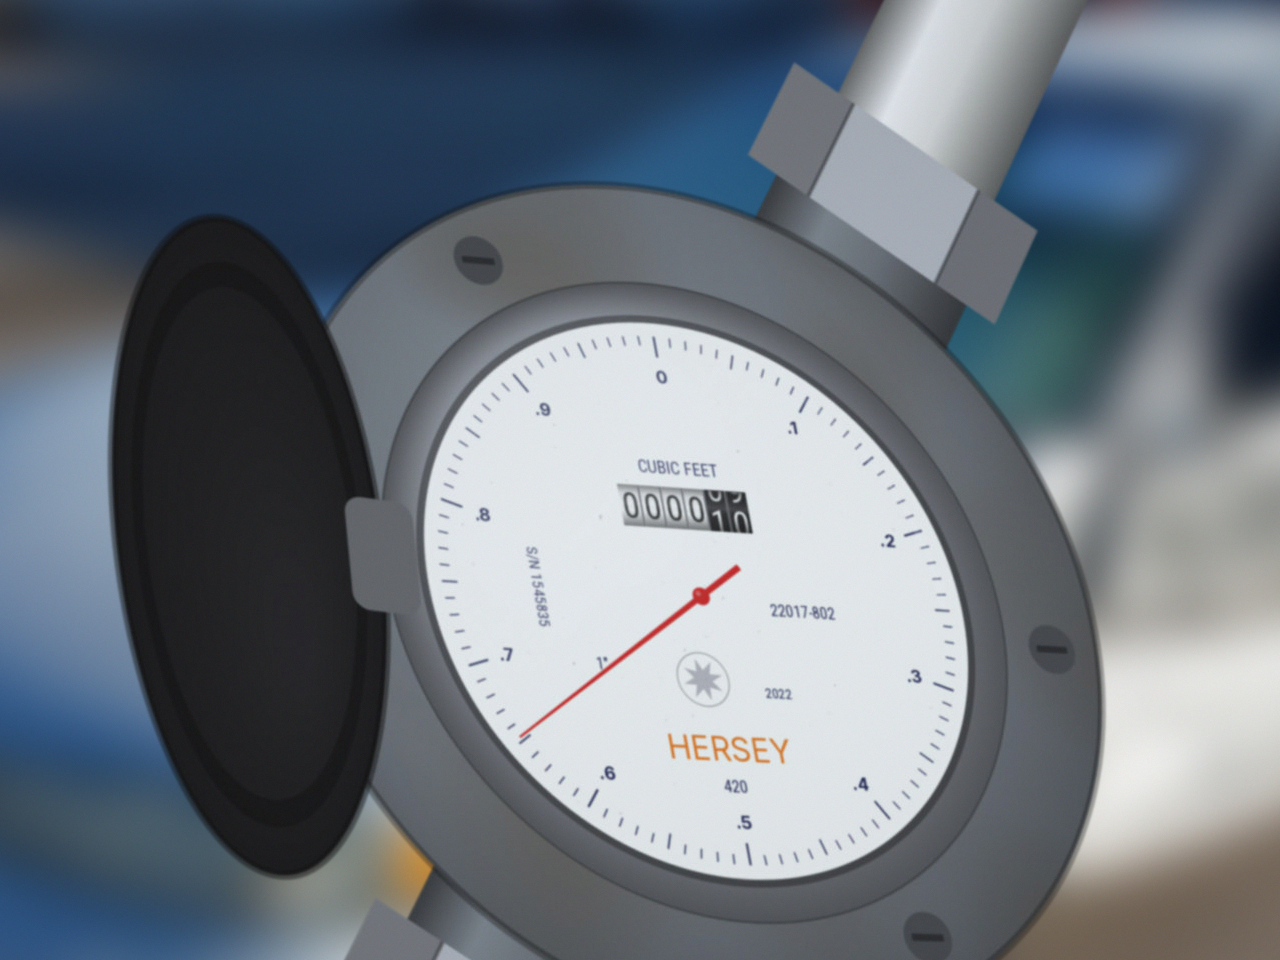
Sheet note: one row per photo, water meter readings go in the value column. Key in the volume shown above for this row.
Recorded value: 9.65 ft³
